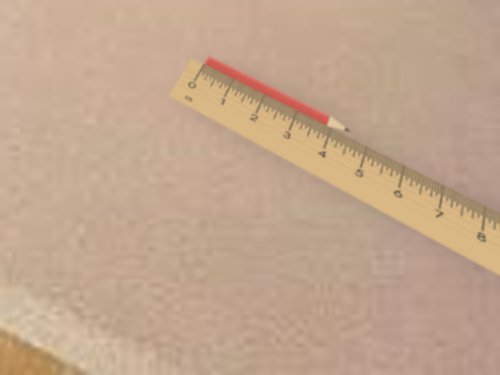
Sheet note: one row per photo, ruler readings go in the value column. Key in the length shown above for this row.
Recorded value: 4.5 in
